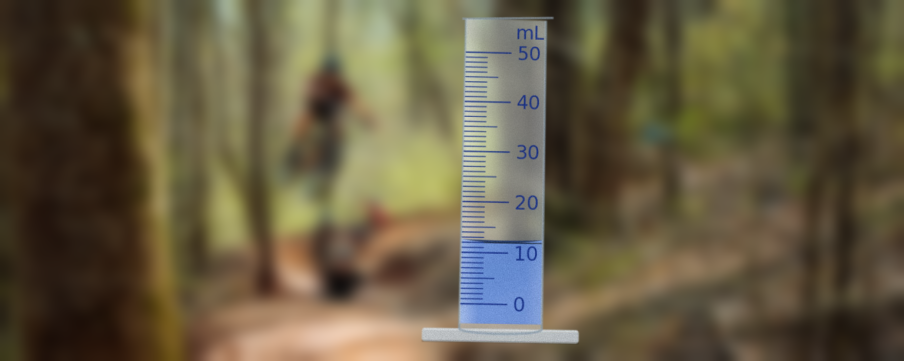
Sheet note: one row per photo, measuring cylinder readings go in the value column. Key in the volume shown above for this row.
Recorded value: 12 mL
